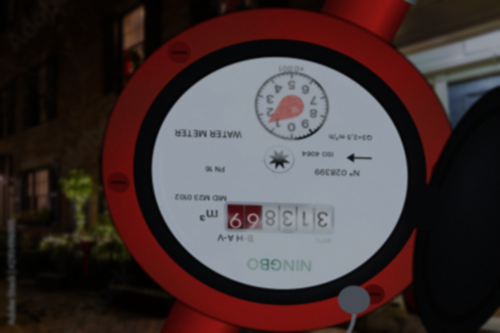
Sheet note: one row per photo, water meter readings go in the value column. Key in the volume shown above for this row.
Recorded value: 3138.691 m³
